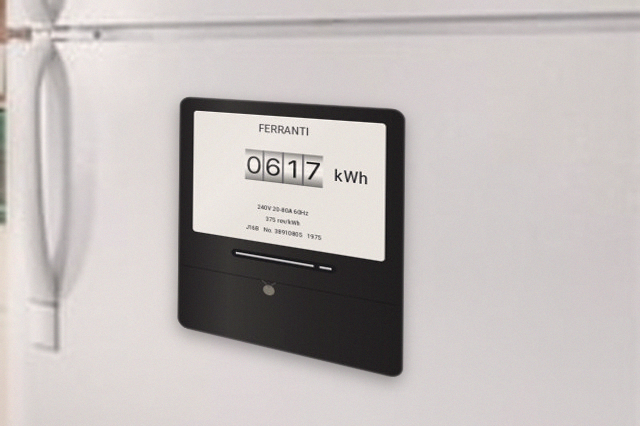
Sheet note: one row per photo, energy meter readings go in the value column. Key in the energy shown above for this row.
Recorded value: 617 kWh
